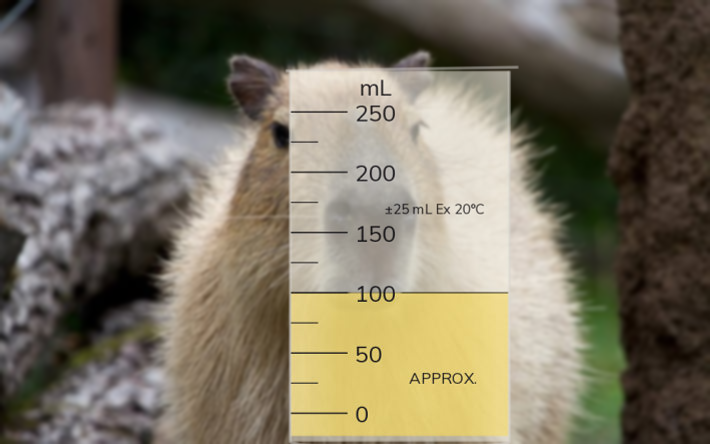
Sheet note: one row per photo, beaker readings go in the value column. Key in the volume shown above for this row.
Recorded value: 100 mL
